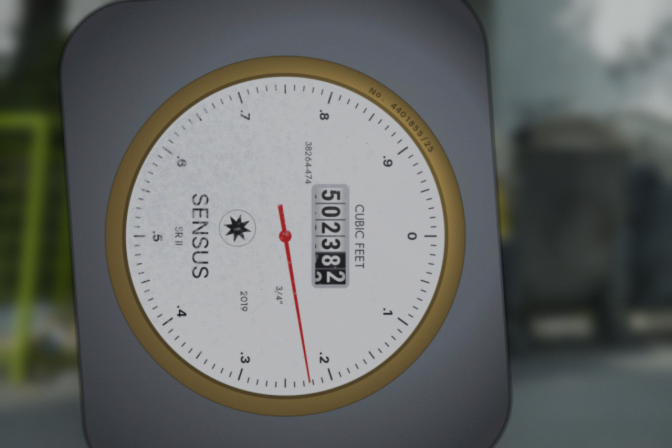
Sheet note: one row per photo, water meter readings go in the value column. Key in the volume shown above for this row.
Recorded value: 502382.22 ft³
